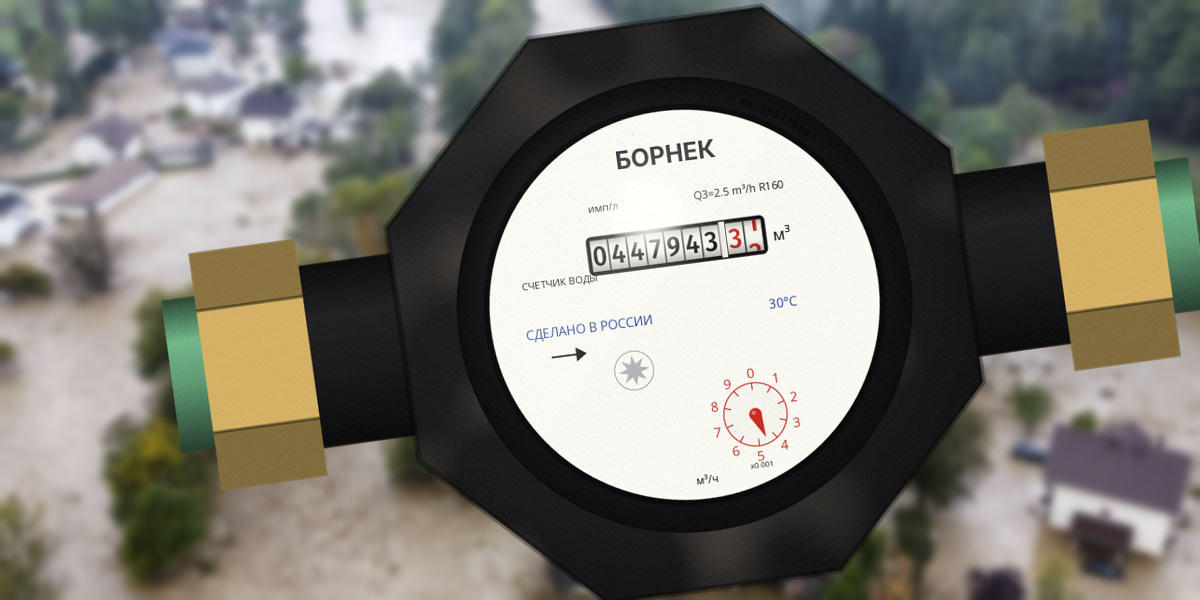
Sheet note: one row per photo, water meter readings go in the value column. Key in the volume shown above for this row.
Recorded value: 447943.314 m³
